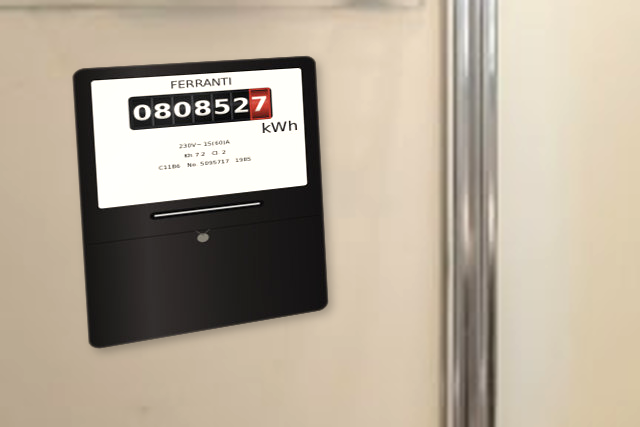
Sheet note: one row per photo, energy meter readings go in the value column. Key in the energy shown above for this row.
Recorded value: 80852.7 kWh
